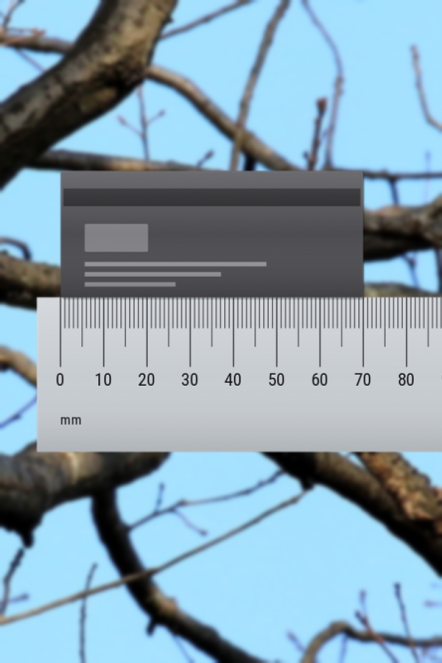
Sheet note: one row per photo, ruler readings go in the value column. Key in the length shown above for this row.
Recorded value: 70 mm
